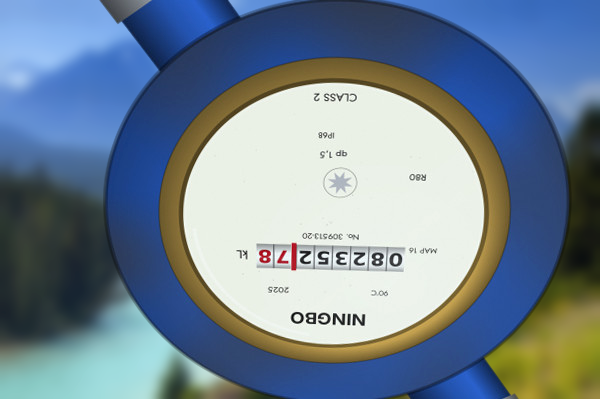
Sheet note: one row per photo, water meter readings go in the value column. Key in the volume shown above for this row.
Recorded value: 82352.78 kL
